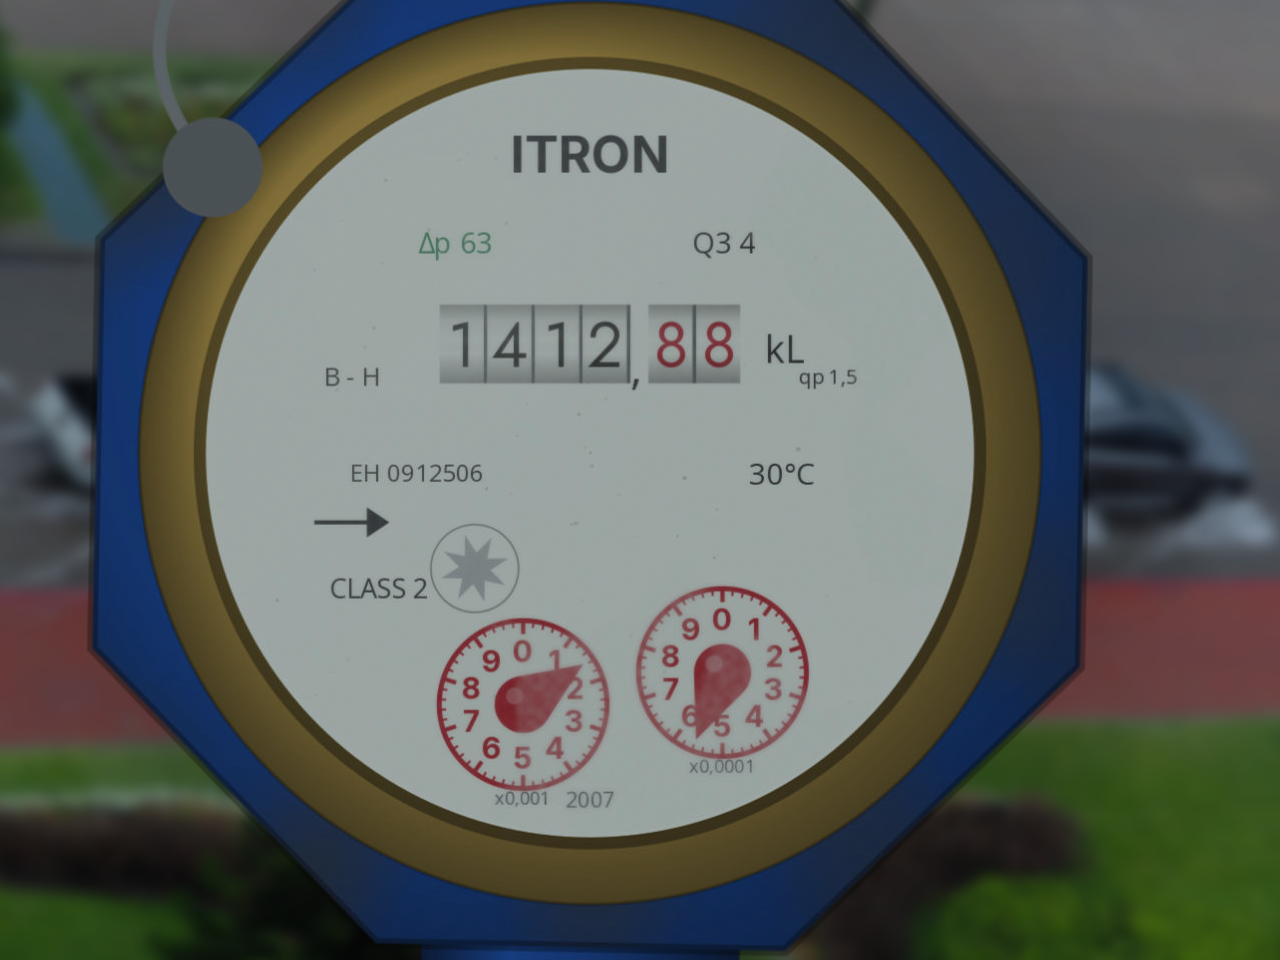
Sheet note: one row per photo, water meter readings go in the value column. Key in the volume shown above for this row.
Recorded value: 1412.8815 kL
